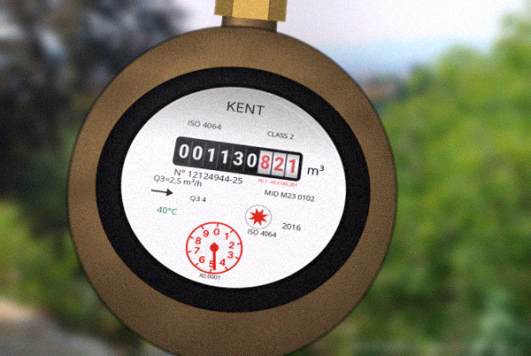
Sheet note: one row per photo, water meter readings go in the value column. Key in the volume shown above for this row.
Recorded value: 1130.8214 m³
